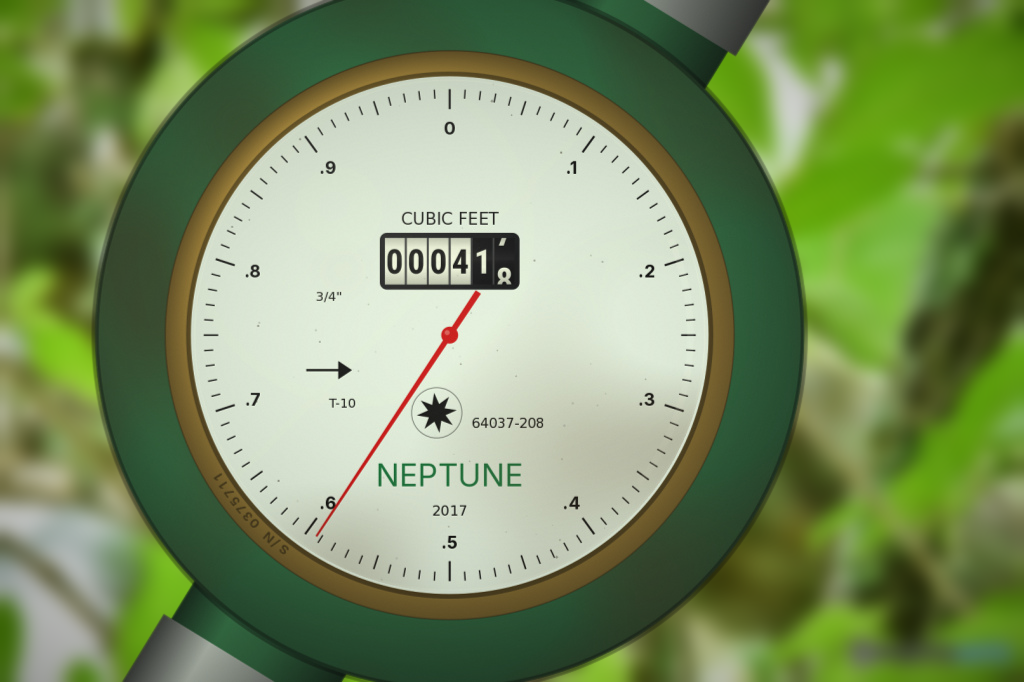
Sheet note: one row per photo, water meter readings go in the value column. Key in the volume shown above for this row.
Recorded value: 417.59 ft³
